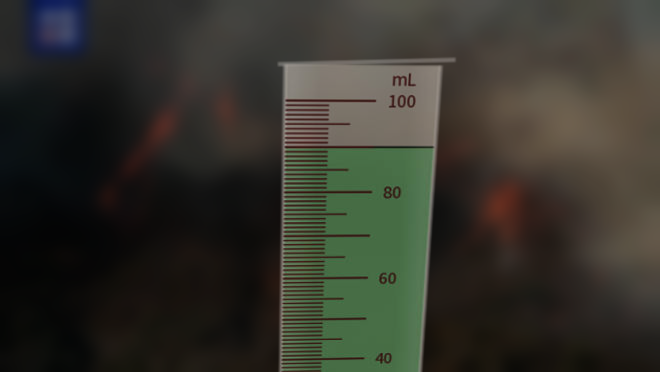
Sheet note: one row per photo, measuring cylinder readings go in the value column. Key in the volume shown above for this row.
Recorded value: 90 mL
